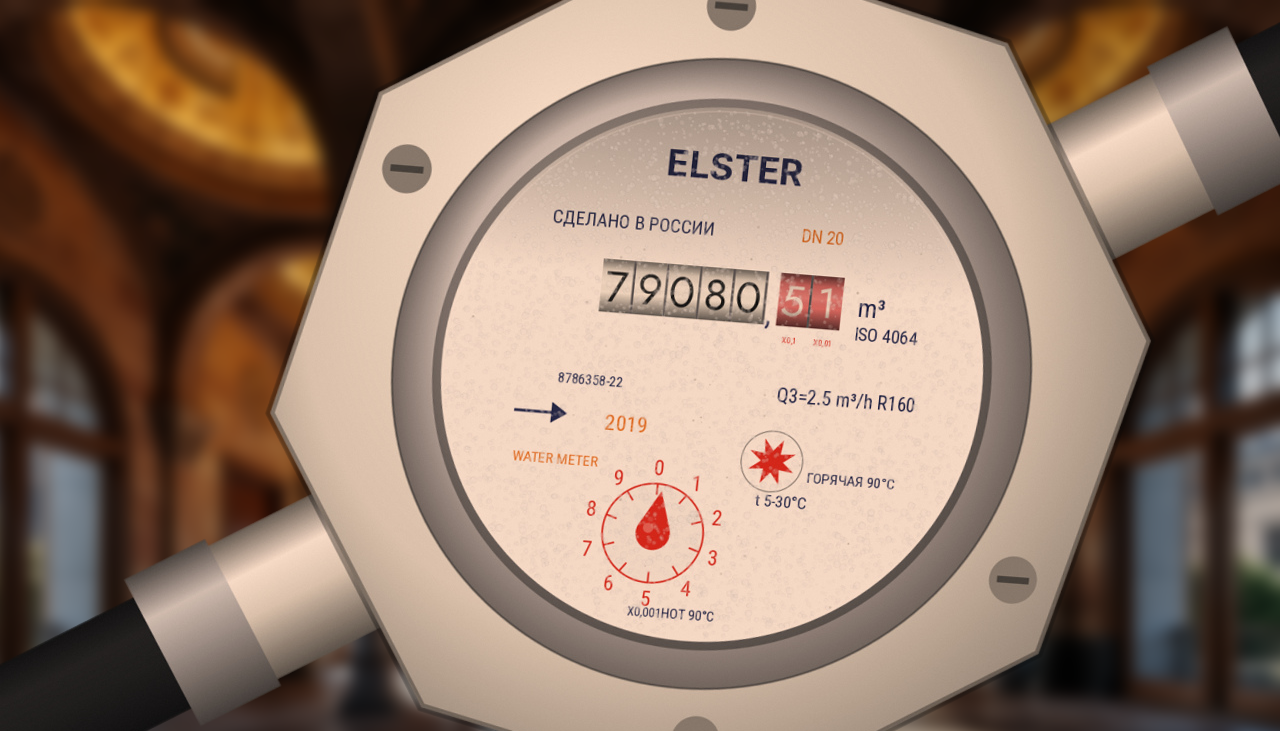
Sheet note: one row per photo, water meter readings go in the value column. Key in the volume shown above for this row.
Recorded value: 79080.510 m³
